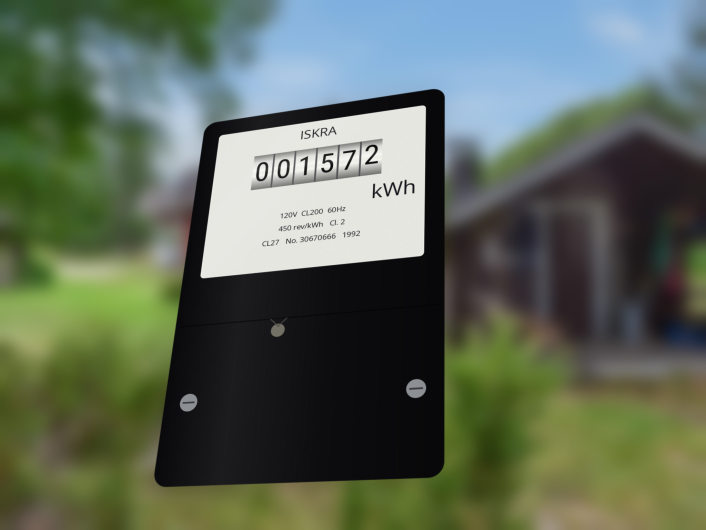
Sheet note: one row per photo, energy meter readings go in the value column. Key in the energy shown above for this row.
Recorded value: 1572 kWh
